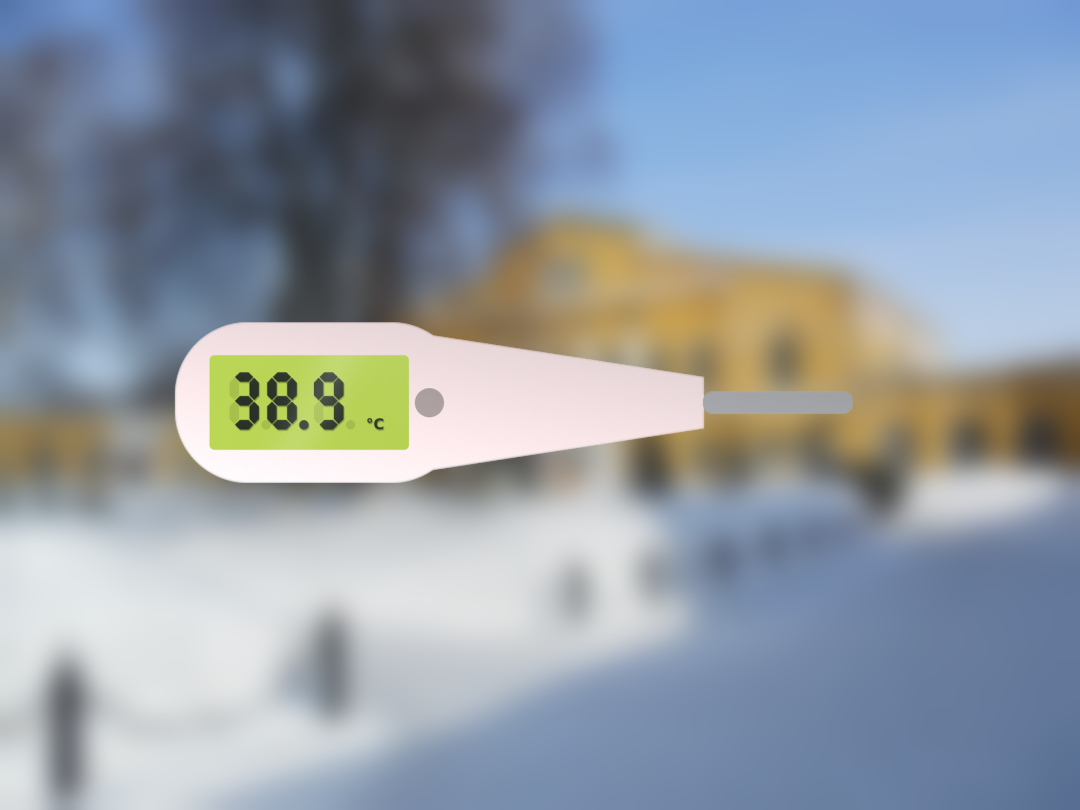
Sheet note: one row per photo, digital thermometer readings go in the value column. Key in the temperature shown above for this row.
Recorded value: 38.9 °C
